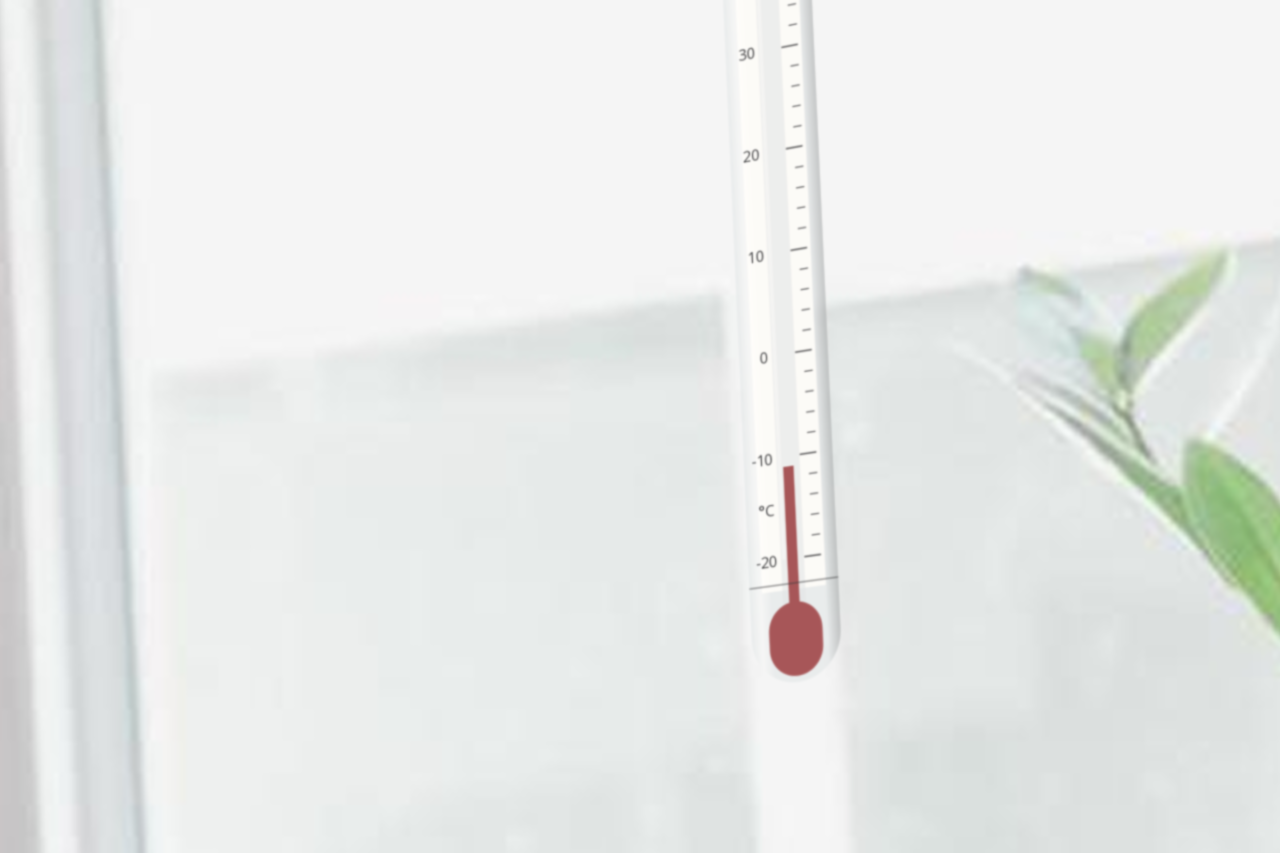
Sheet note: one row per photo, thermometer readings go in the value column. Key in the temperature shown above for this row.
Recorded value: -11 °C
